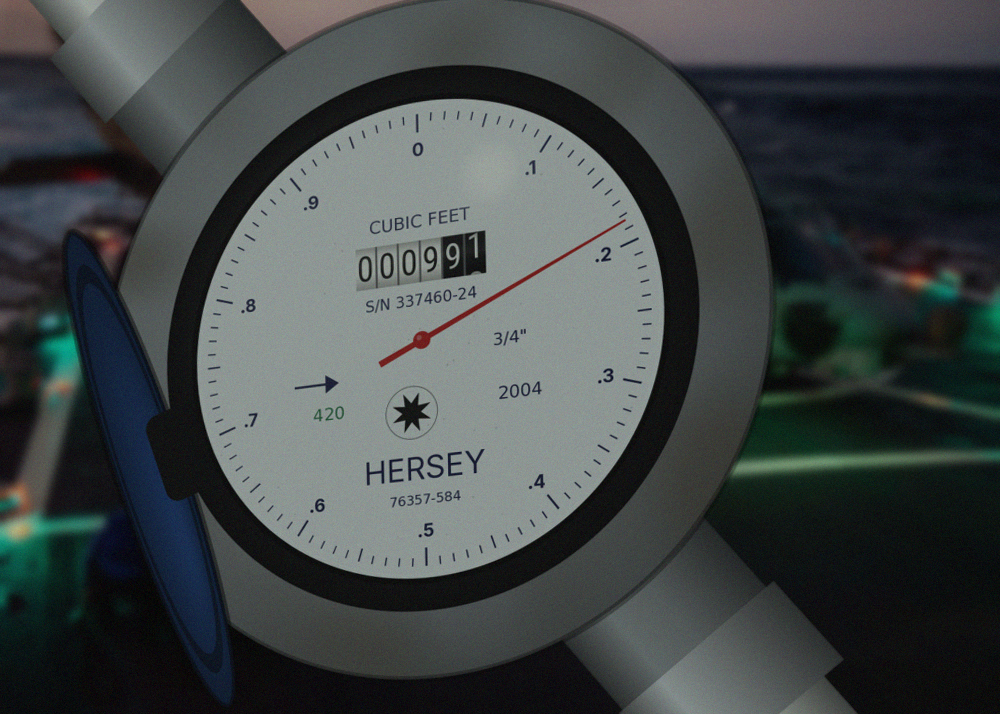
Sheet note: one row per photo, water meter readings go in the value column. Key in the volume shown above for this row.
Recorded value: 991.18 ft³
